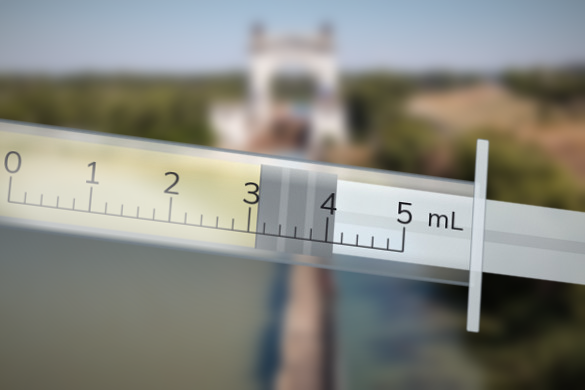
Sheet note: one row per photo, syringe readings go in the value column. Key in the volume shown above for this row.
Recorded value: 3.1 mL
